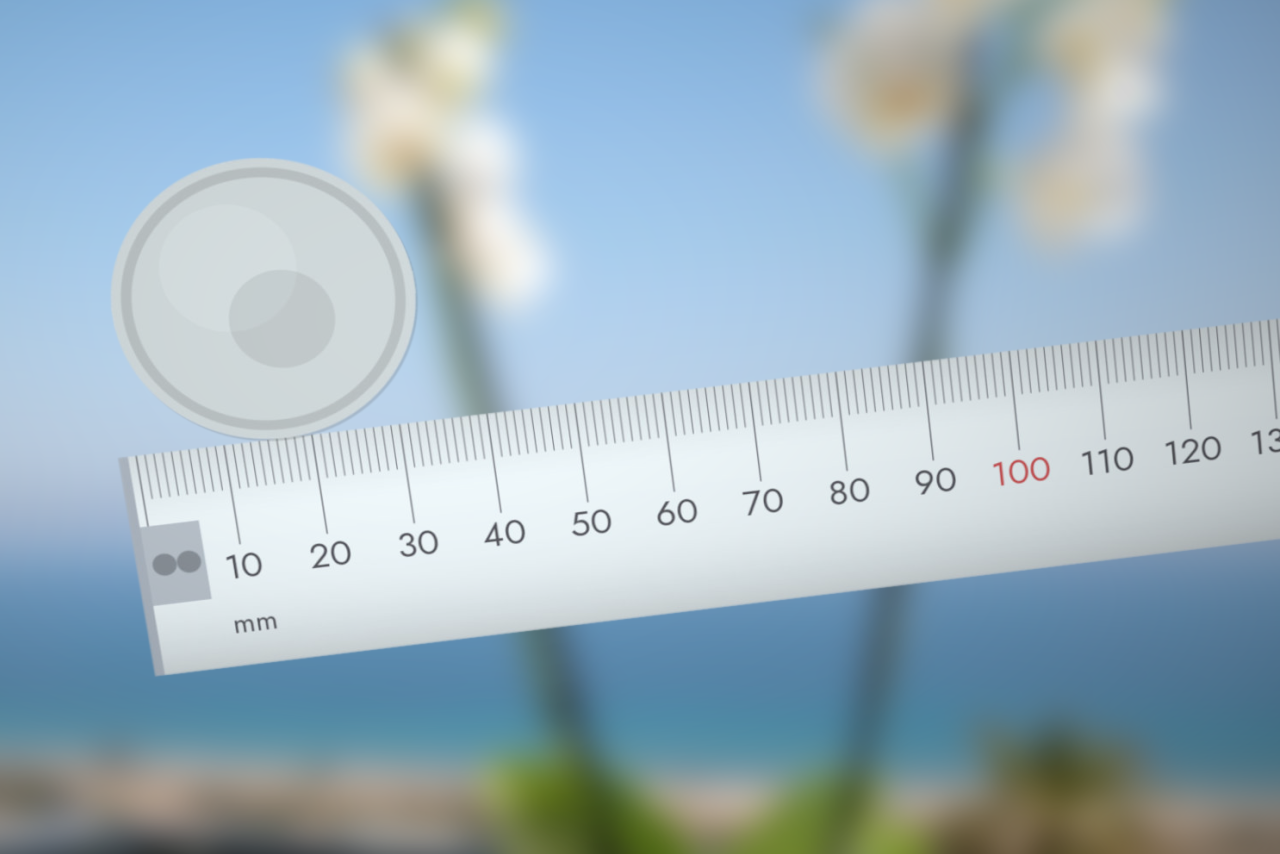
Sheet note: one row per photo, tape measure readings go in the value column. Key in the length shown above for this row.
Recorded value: 34 mm
